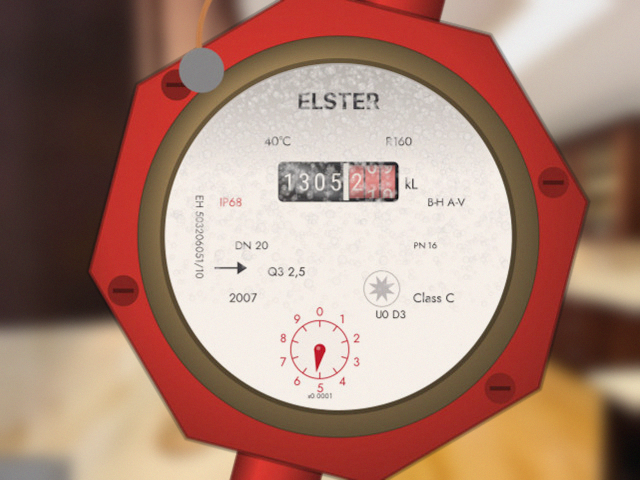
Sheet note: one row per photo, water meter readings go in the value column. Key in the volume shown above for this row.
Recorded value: 1305.2095 kL
